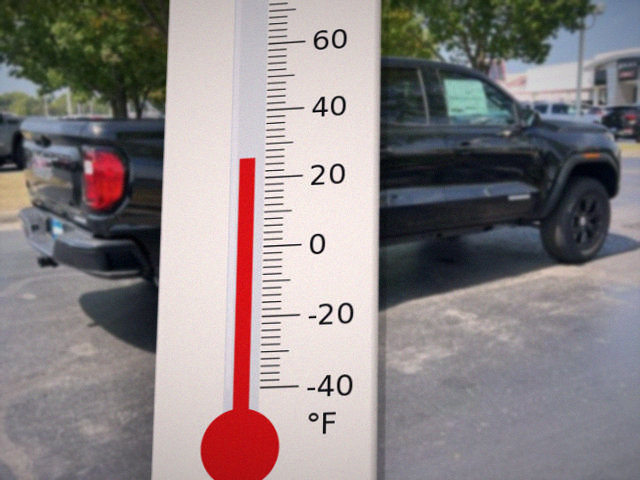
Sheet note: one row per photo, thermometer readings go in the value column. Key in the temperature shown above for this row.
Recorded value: 26 °F
